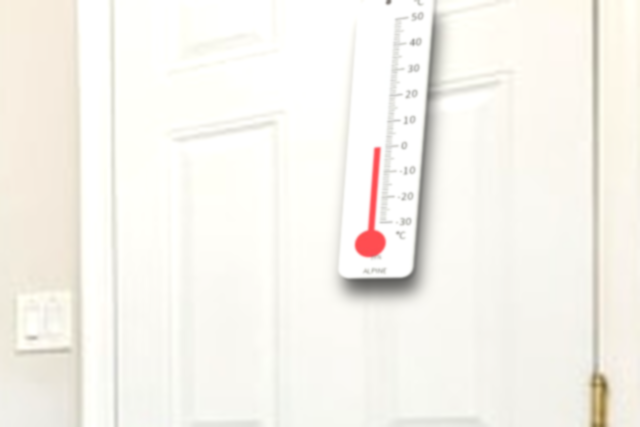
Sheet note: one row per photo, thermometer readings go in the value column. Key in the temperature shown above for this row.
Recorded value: 0 °C
